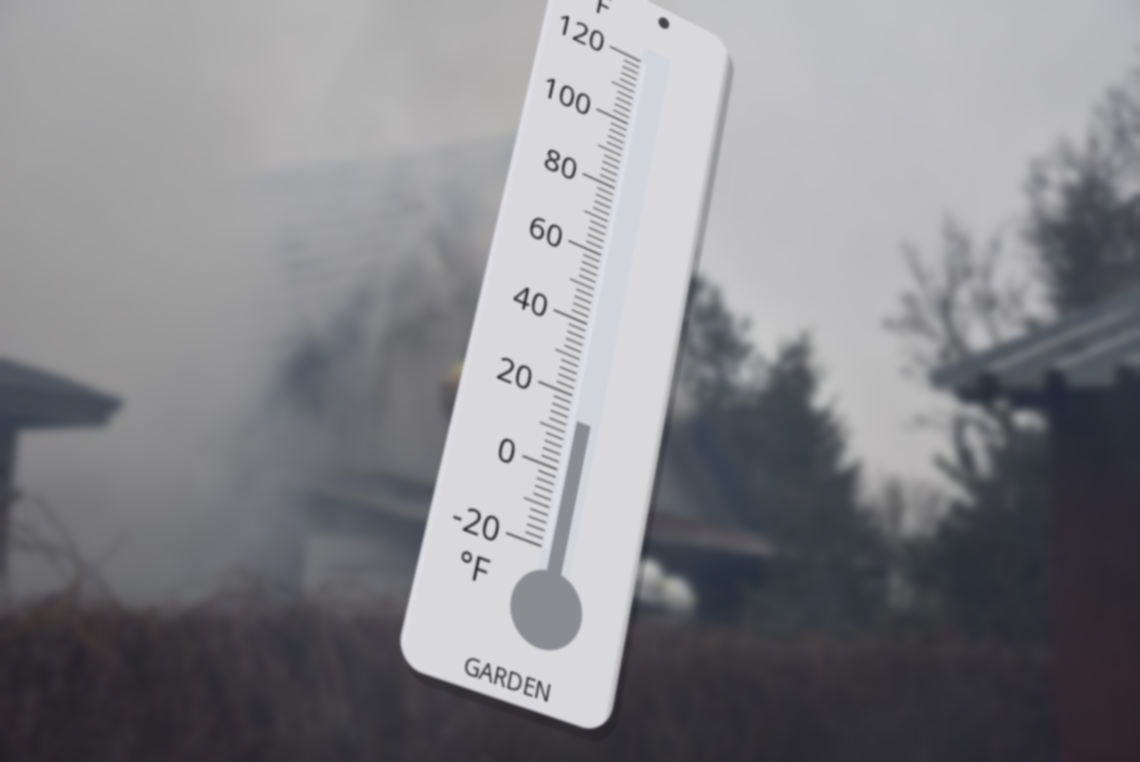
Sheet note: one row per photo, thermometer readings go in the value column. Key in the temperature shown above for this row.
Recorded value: 14 °F
